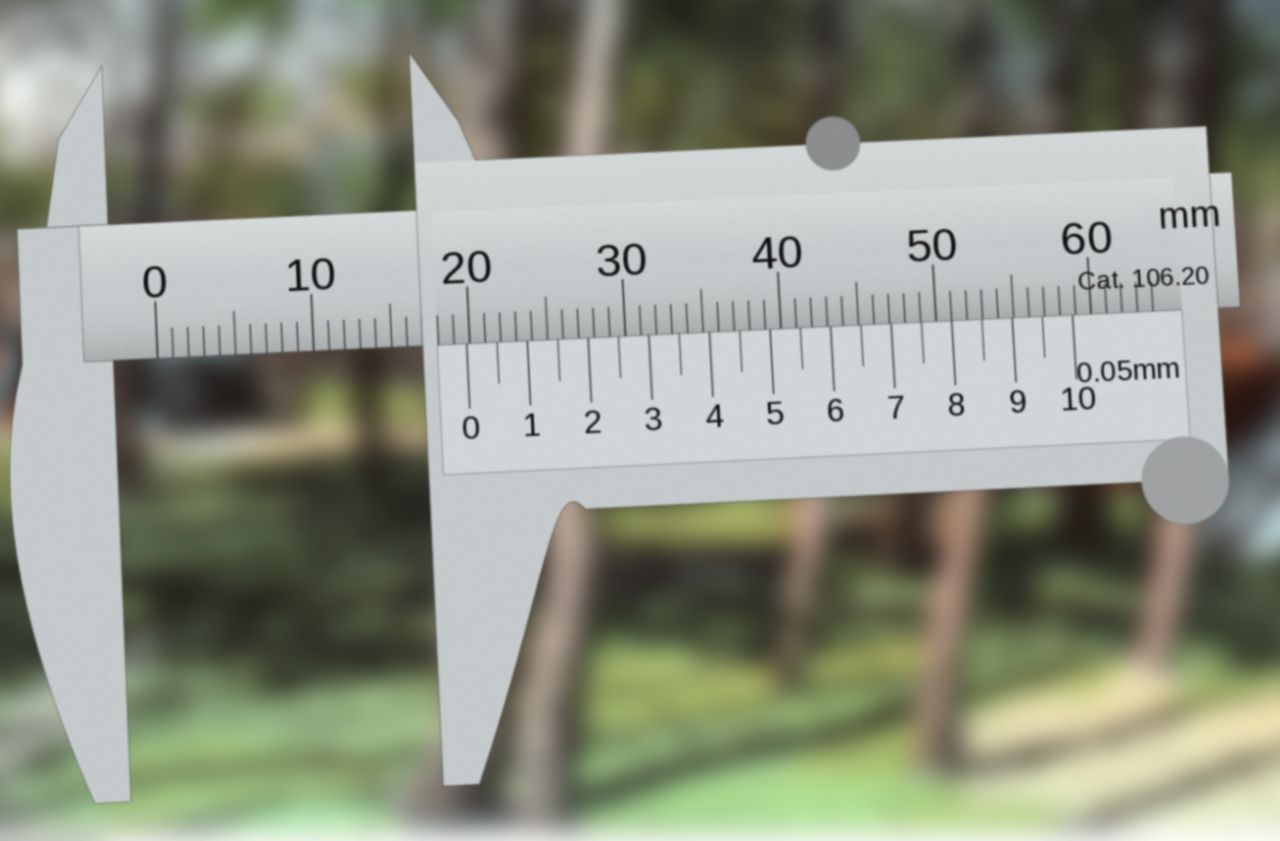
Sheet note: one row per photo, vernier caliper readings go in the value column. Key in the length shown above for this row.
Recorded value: 19.8 mm
